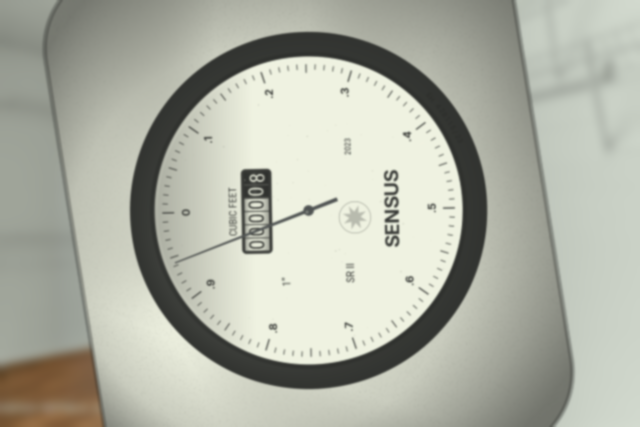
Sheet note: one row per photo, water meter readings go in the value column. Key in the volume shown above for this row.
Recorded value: 7.94 ft³
